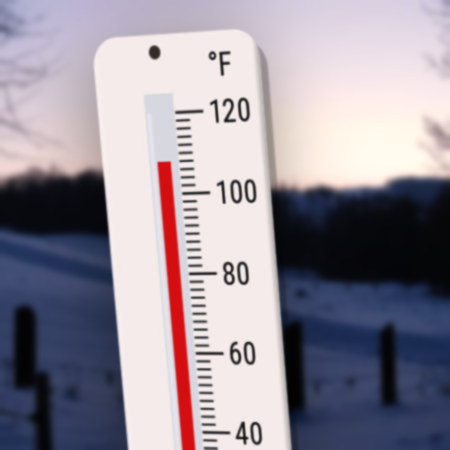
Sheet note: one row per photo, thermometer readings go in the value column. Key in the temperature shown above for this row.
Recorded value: 108 °F
